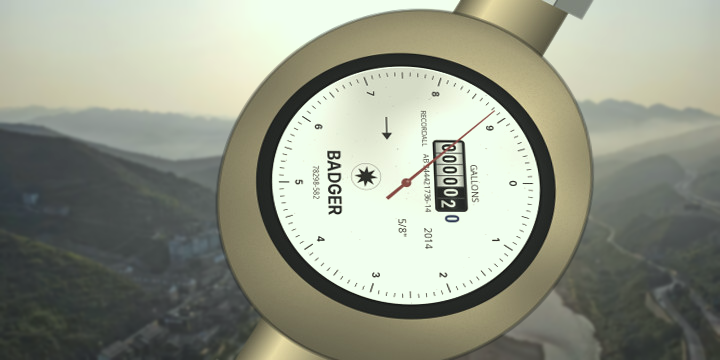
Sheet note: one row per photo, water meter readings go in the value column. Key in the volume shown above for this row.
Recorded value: 18.8 gal
